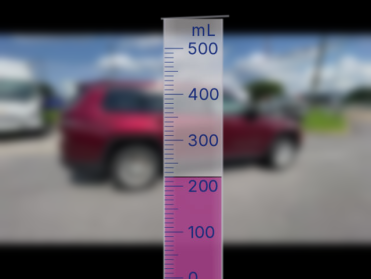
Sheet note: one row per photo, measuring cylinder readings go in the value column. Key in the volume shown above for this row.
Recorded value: 220 mL
